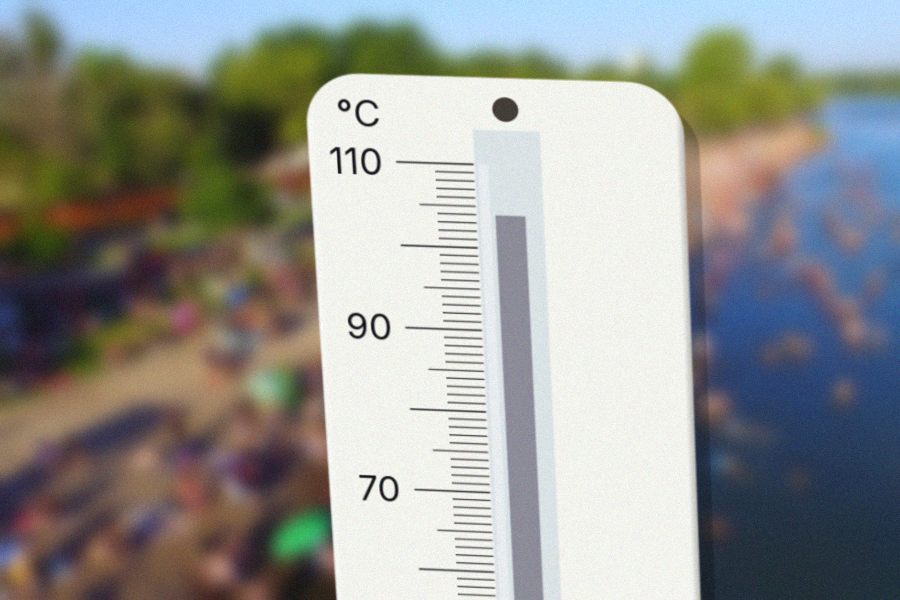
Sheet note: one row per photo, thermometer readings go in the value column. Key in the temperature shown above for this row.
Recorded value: 104 °C
